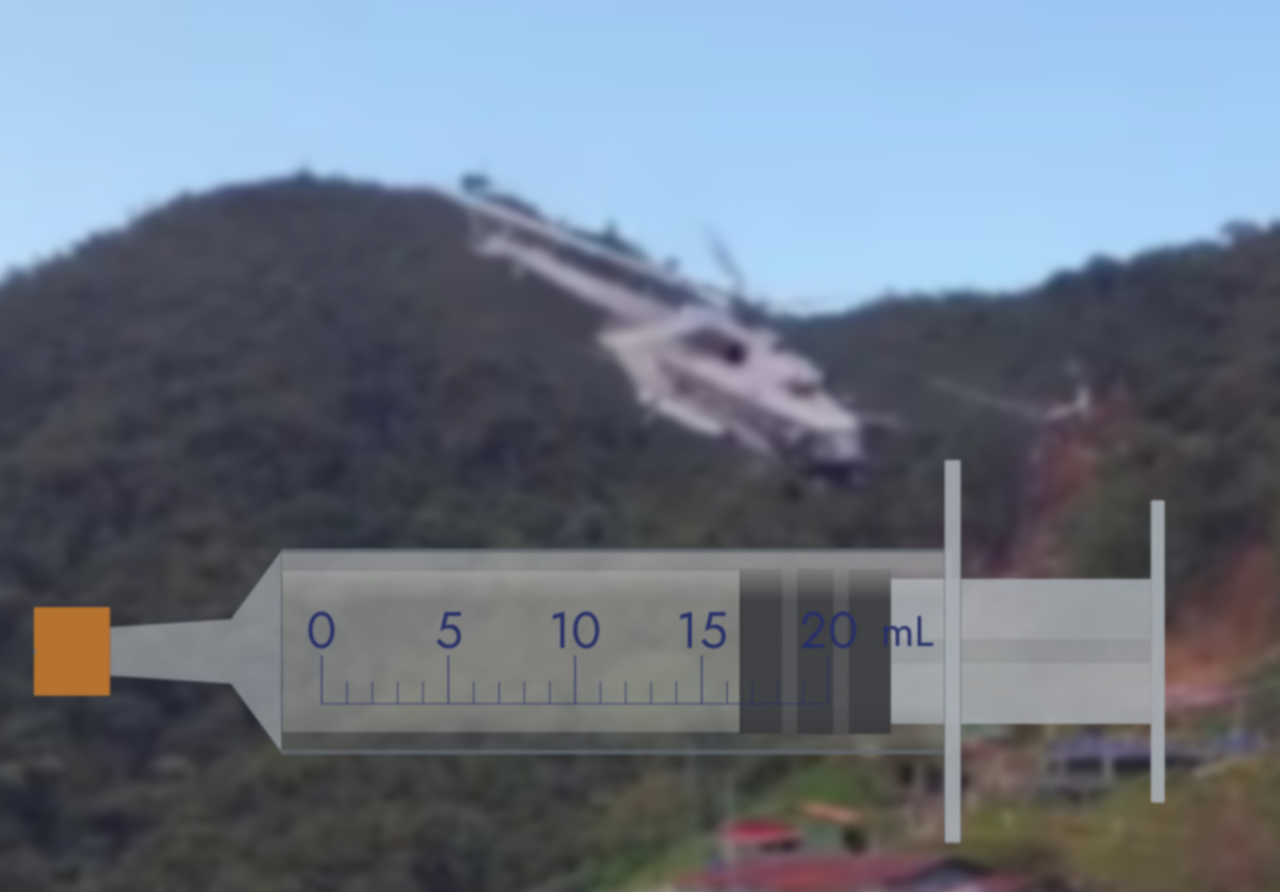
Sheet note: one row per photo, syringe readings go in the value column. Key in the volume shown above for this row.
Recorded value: 16.5 mL
